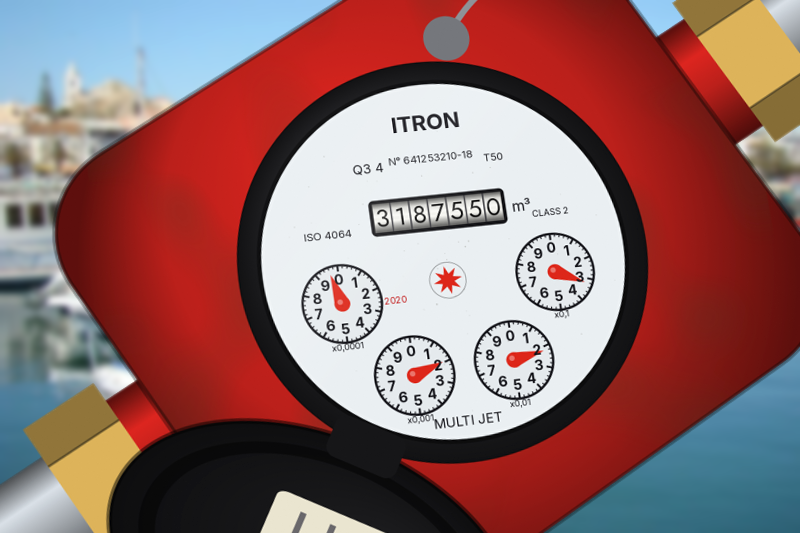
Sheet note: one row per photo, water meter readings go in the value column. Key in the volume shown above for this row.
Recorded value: 3187550.3219 m³
